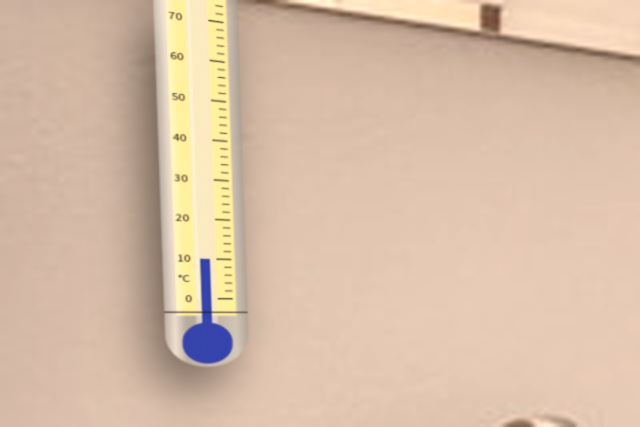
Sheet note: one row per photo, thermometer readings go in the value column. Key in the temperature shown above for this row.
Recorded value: 10 °C
